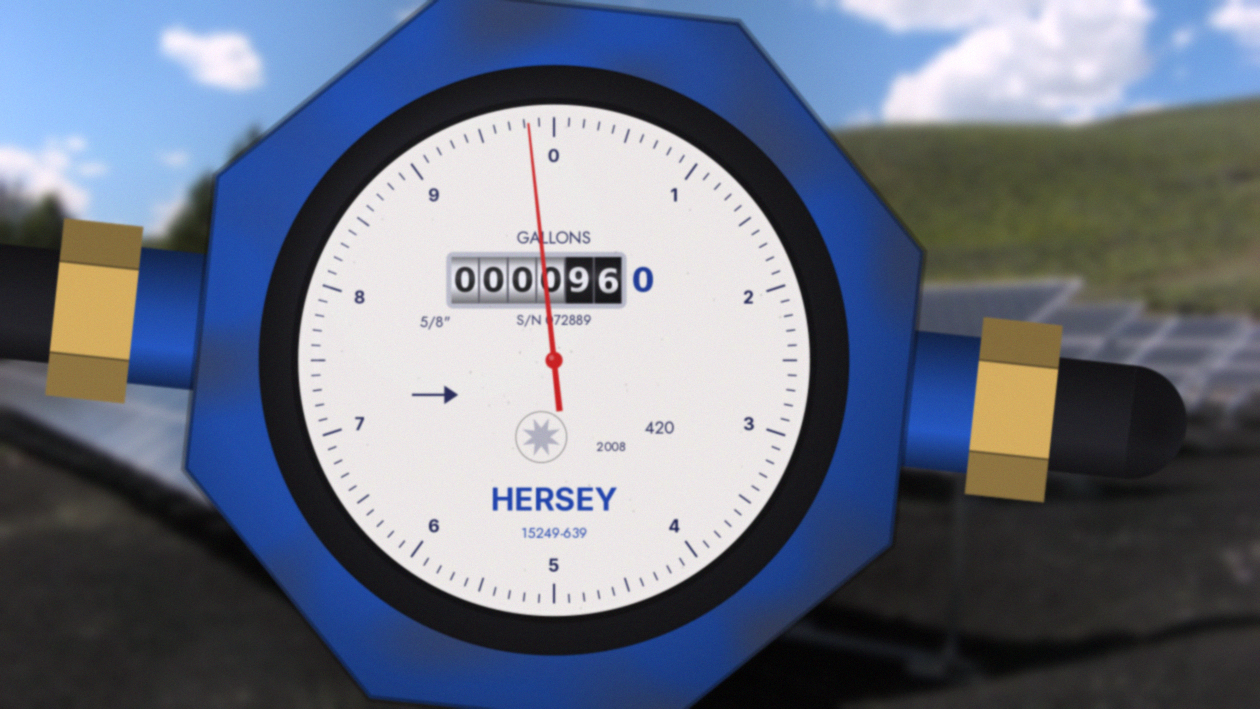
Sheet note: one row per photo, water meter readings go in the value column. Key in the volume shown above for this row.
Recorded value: 959.8 gal
